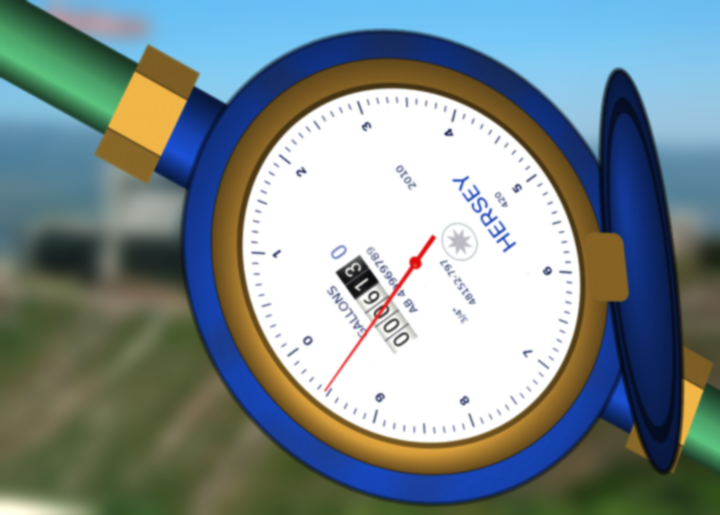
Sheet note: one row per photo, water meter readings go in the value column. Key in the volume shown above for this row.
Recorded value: 6129.5 gal
